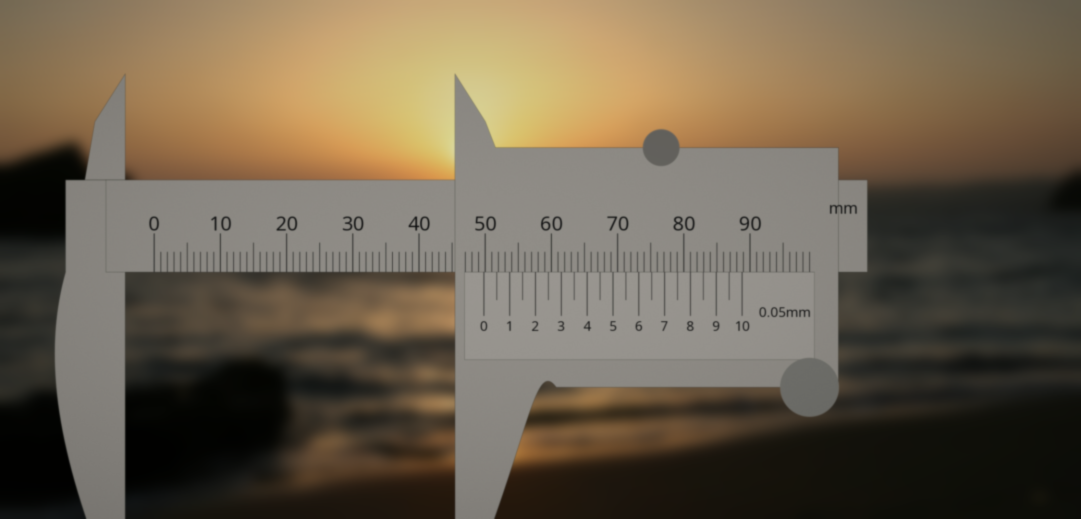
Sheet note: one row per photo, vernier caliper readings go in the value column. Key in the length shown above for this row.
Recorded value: 49.8 mm
